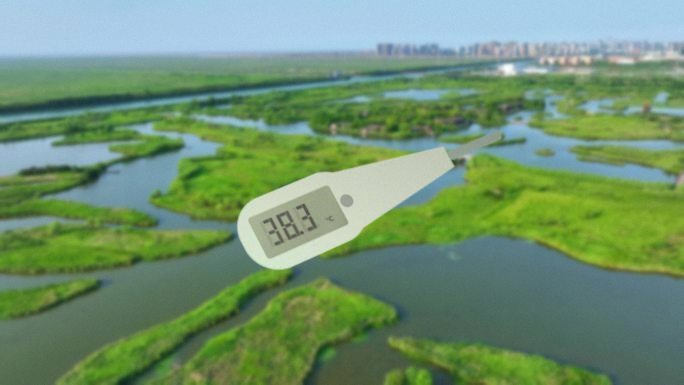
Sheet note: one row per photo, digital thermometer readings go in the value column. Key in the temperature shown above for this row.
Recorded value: 38.3 °C
